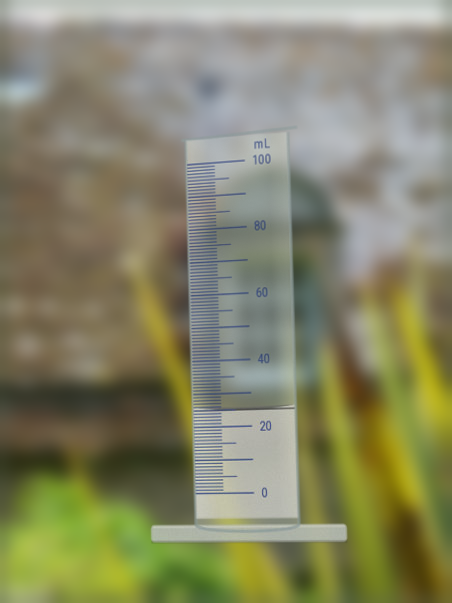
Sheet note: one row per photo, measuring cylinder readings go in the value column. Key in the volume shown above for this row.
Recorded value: 25 mL
